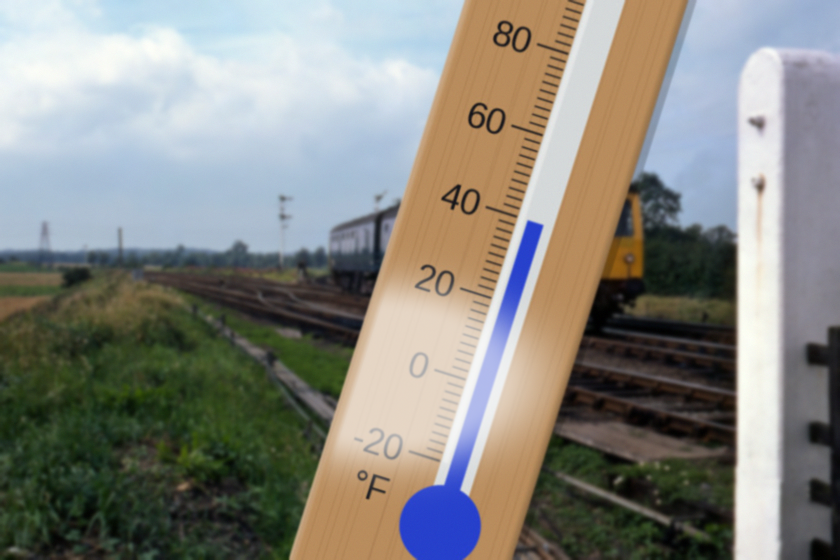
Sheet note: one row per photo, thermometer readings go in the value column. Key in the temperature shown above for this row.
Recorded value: 40 °F
